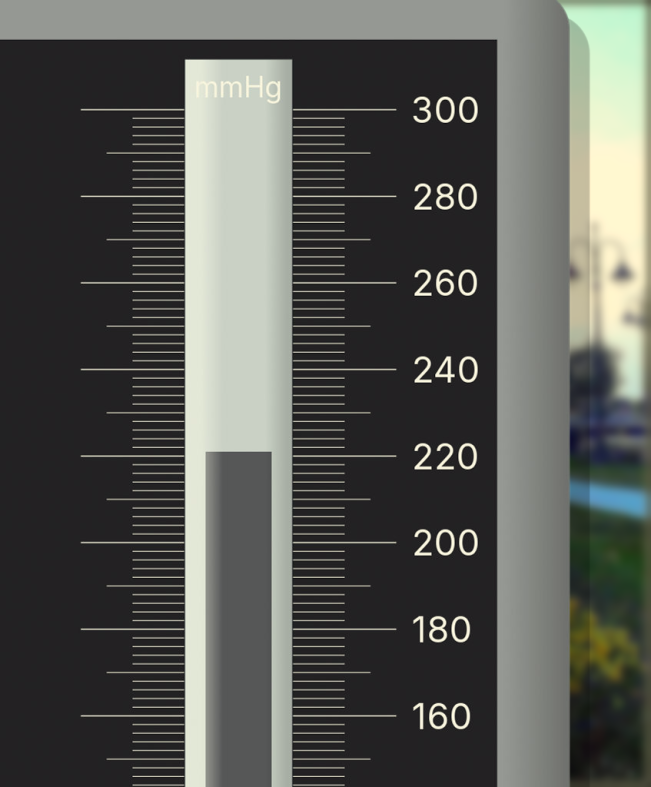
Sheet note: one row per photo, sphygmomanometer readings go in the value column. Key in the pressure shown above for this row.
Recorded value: 221 mmHg
